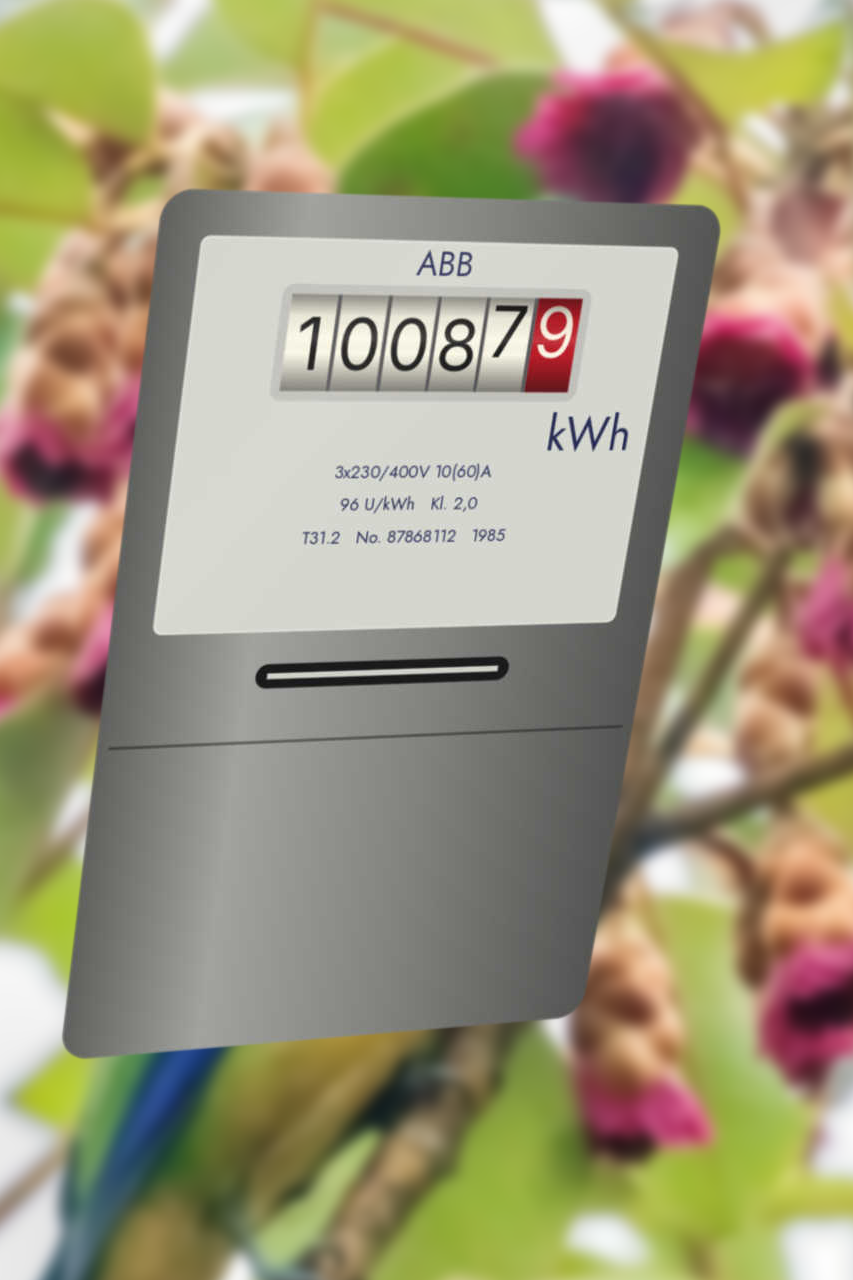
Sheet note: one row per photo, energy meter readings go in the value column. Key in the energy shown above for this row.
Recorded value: 10087.9 kWh
